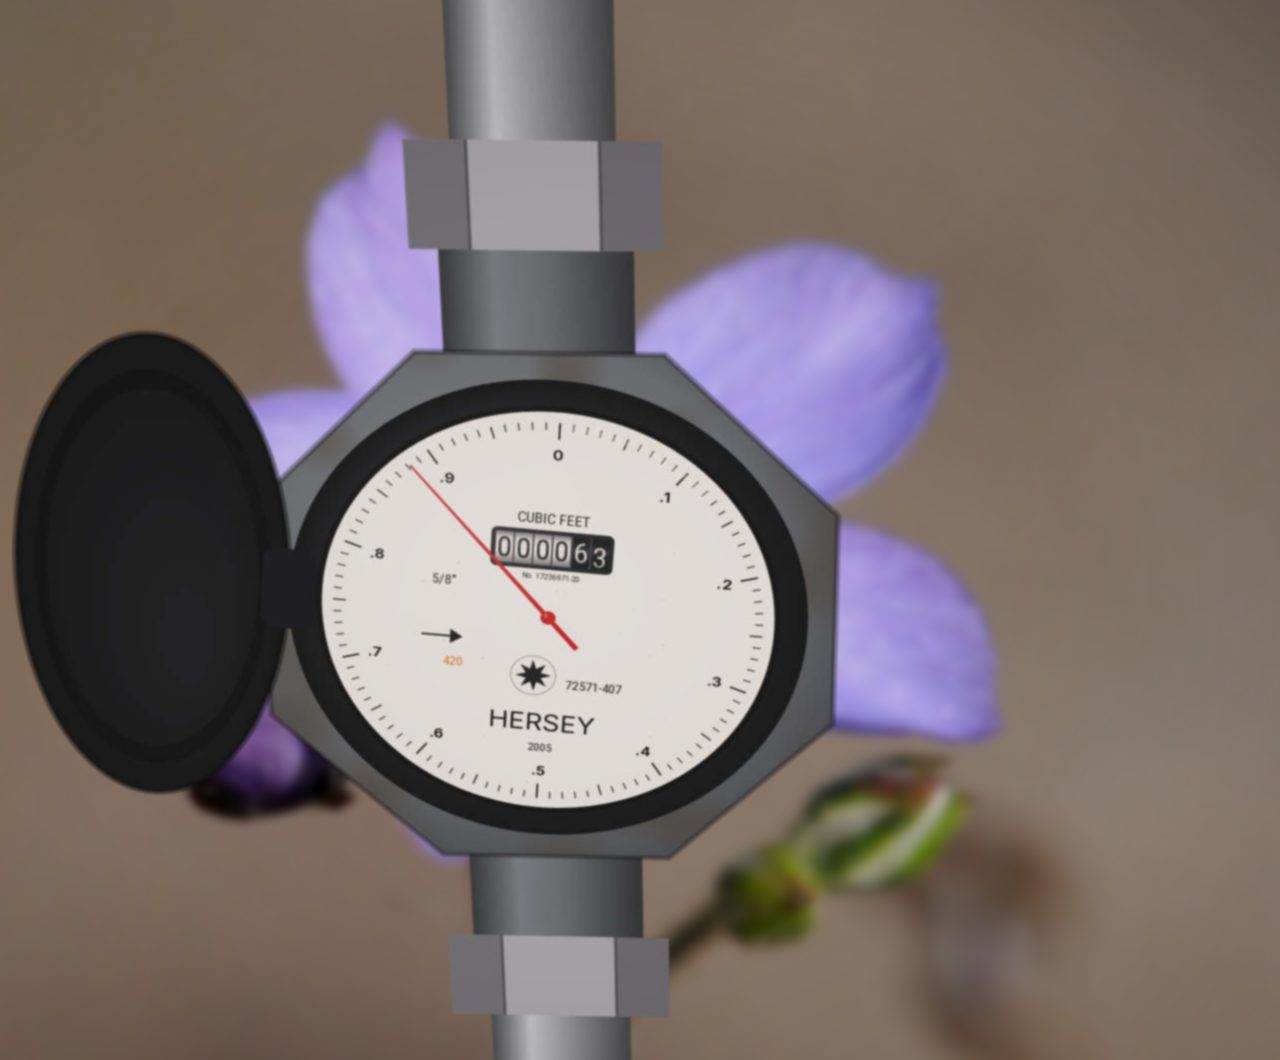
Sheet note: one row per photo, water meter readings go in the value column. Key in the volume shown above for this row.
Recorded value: 62.88 ft³
